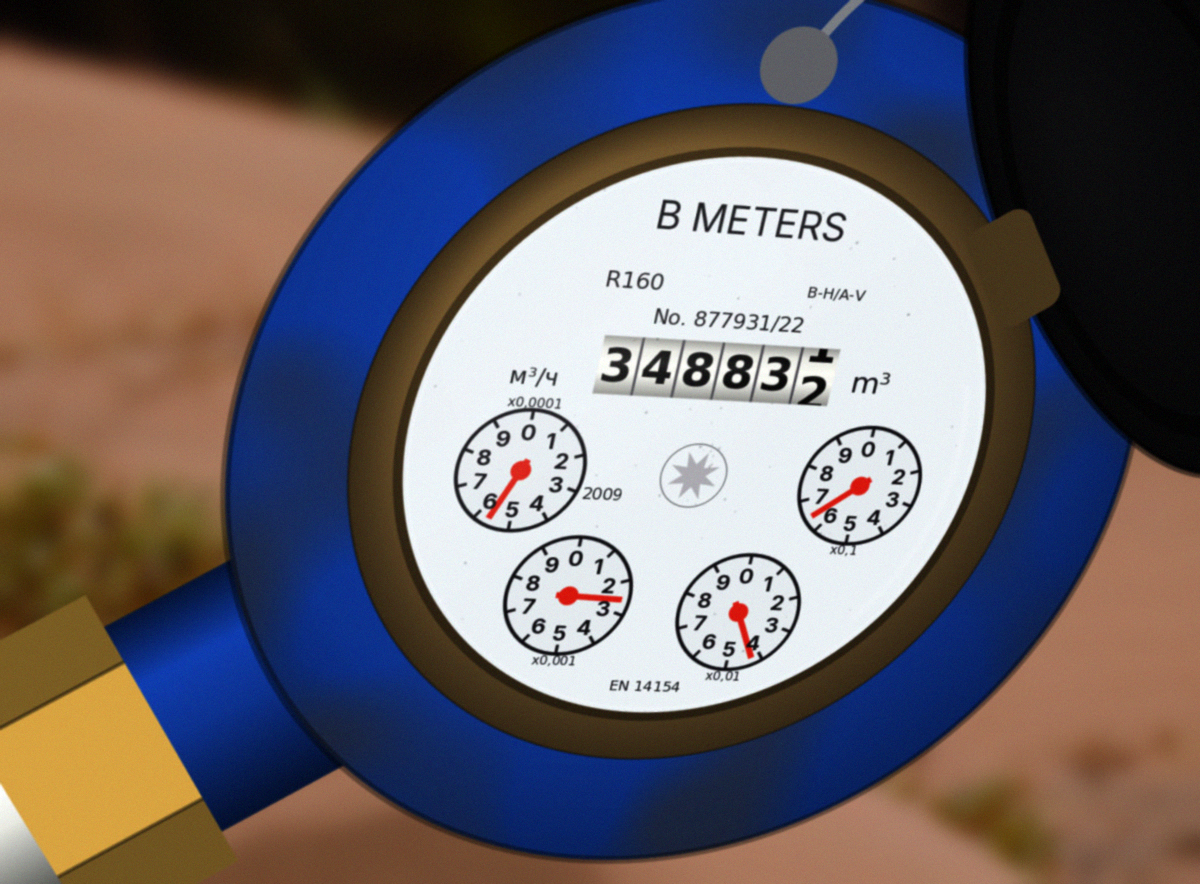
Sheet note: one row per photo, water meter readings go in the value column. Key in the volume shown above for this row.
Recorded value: 348831.6425 m³
